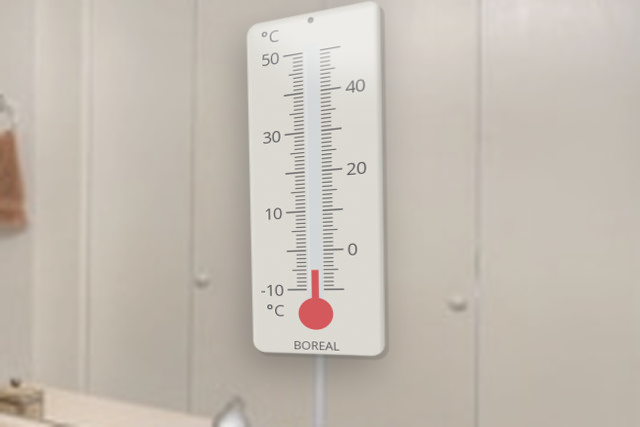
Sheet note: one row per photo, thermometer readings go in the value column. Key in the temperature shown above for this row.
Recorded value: -5 °C
